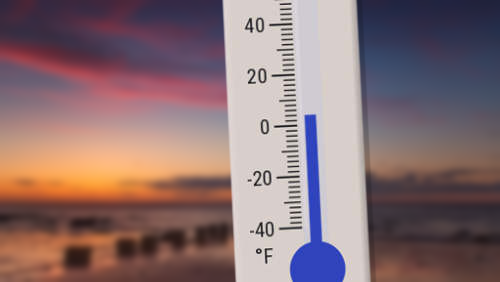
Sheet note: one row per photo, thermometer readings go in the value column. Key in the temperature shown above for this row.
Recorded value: 4 °F
